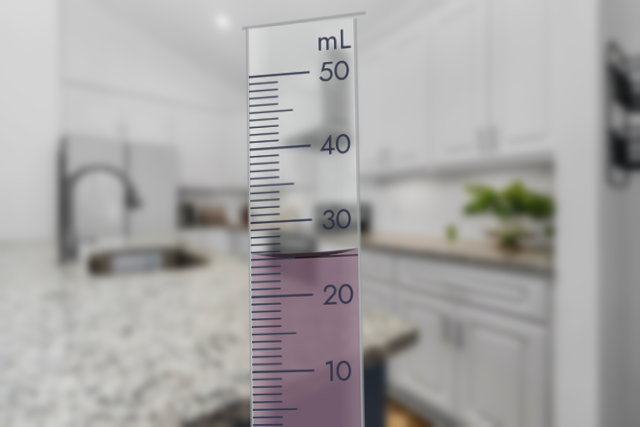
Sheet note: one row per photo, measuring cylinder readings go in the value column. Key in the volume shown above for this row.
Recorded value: 25 mL
